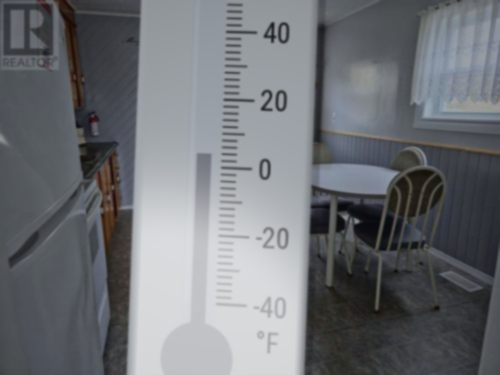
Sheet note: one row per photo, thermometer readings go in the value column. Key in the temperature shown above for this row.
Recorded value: 4 °F
